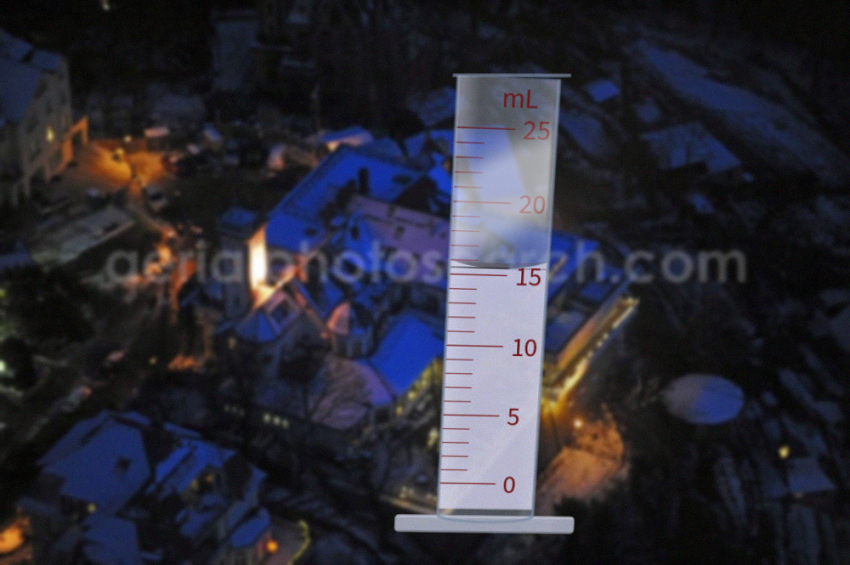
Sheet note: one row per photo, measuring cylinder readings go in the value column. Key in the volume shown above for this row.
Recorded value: 15.5 mL
